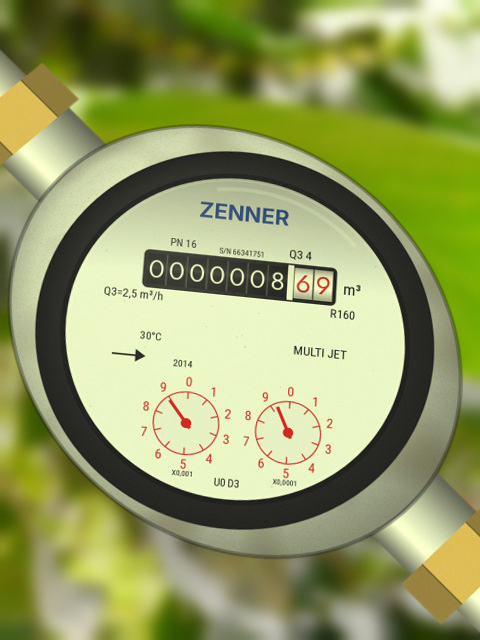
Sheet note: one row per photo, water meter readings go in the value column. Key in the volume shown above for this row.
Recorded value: 8.6989 m³
